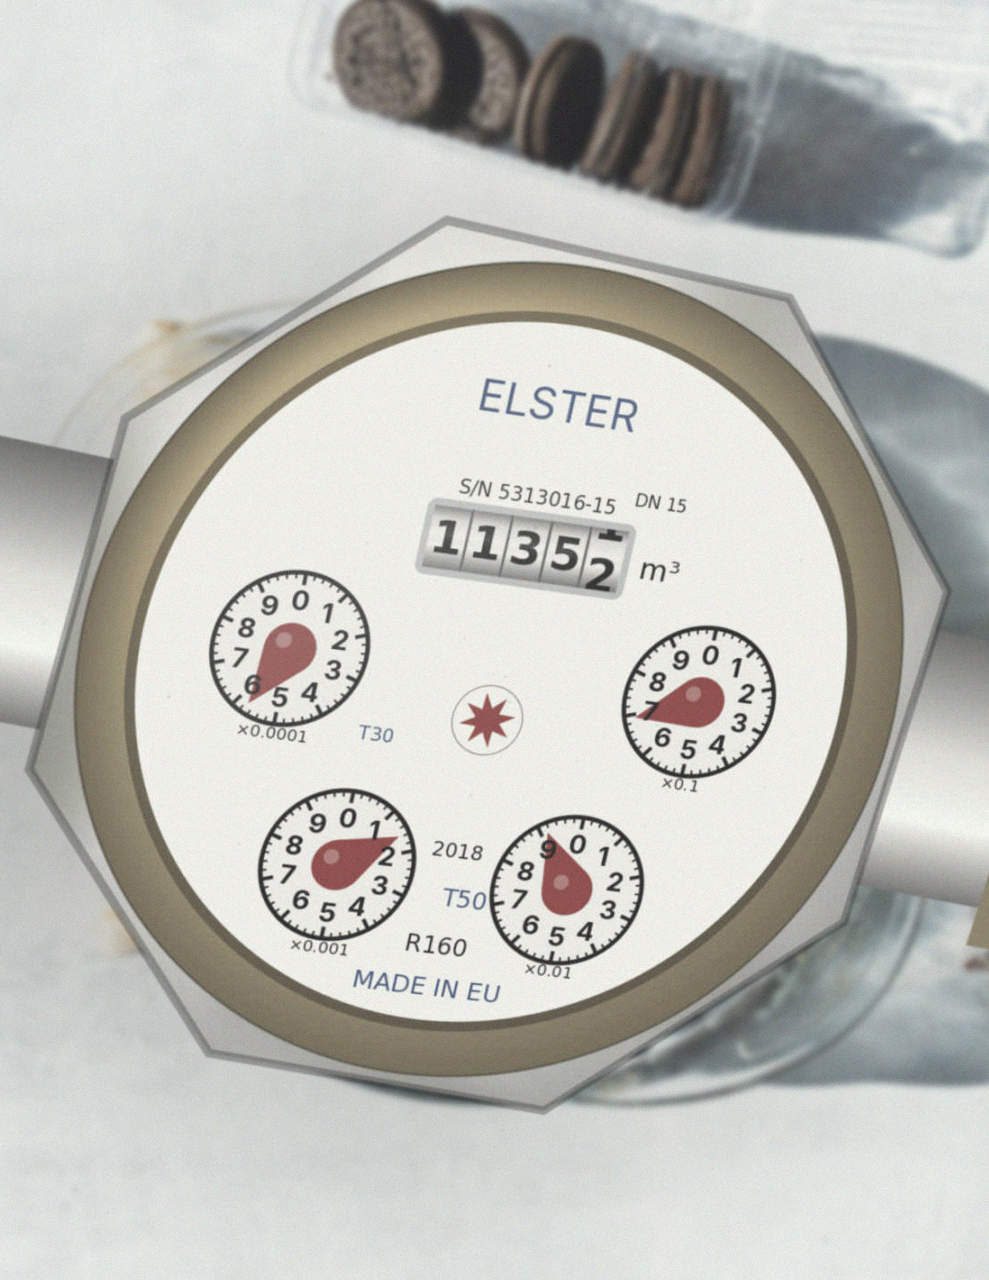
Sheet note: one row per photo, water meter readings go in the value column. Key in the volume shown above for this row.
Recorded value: 11351.6915 m³
